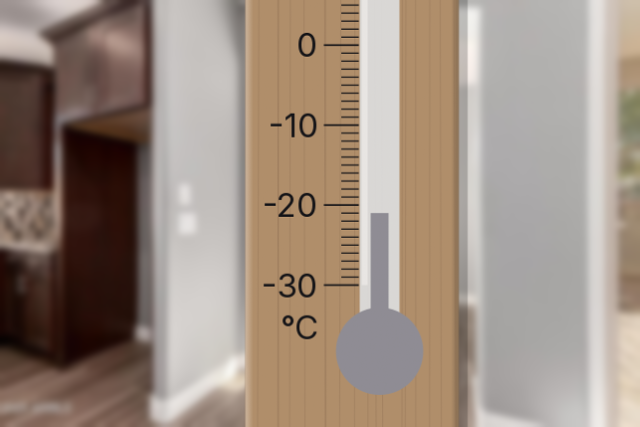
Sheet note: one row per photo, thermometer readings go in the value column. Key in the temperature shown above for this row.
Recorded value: -21 °C
